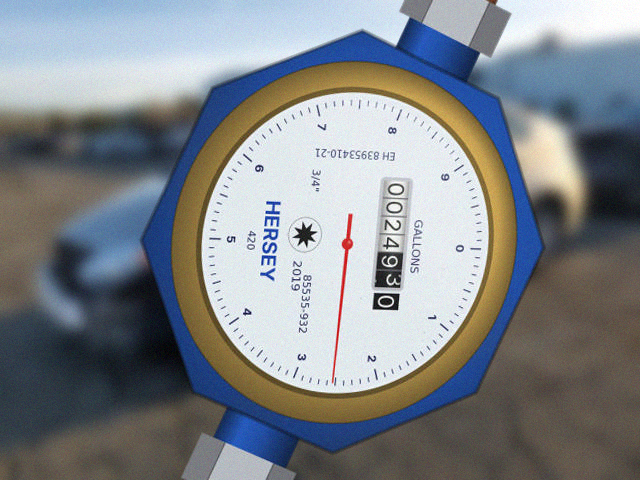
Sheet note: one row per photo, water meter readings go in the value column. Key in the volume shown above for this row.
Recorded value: 24932.5 gal
